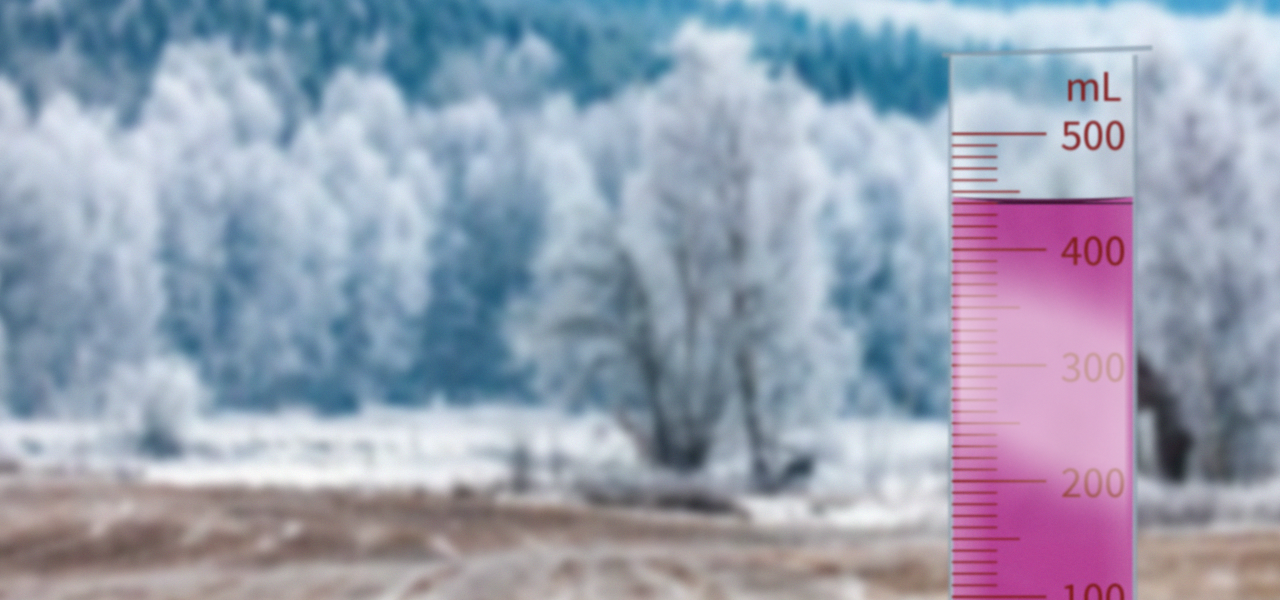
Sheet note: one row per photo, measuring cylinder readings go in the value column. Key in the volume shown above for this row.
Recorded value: 440 mL
